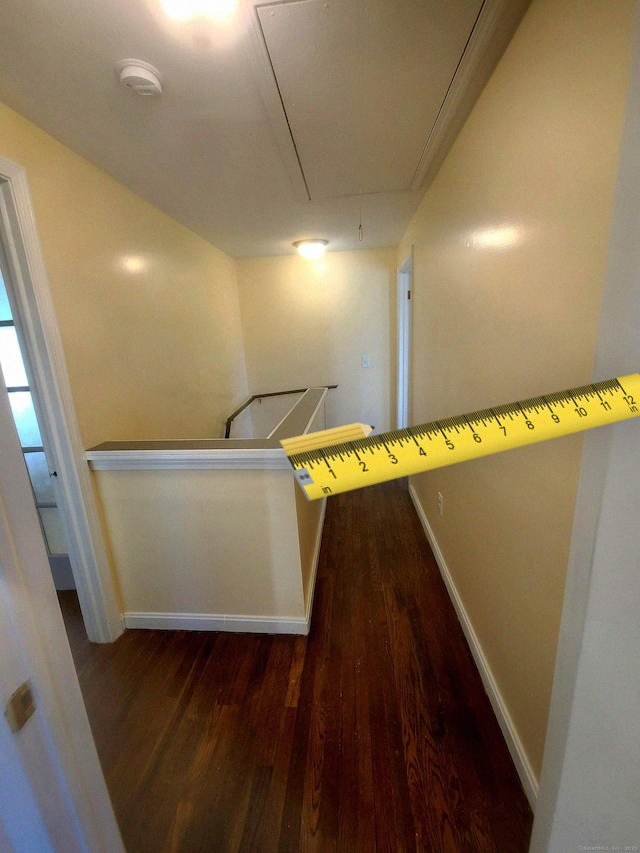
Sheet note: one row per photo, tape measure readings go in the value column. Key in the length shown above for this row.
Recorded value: 3 in
